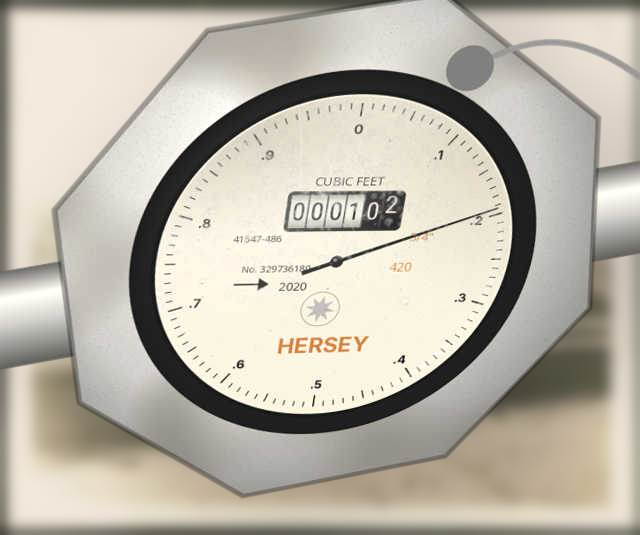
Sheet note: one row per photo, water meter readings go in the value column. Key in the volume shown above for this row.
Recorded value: 102.19 ft³
